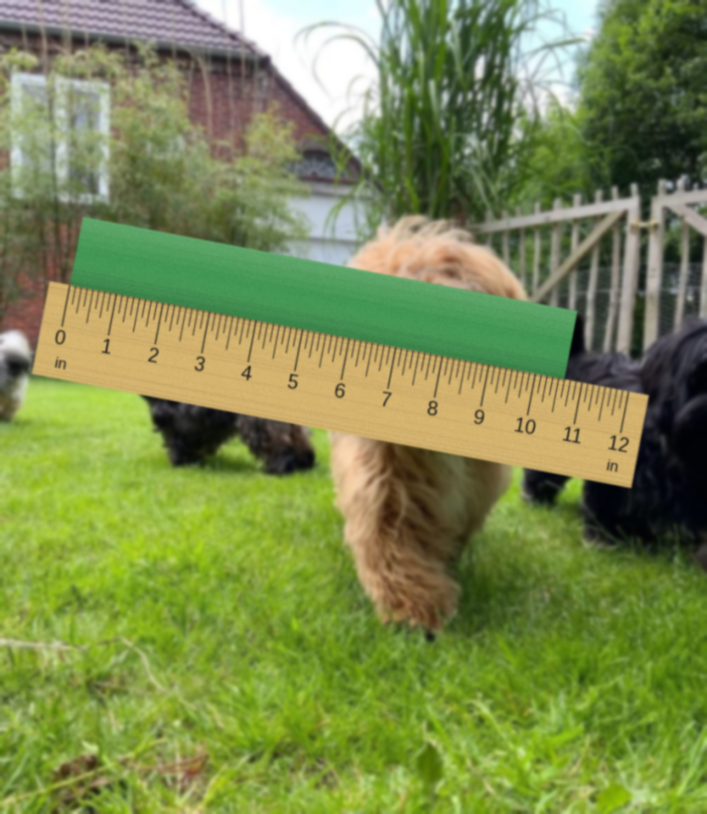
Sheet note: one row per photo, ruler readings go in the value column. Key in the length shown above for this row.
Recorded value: 10.625 in
